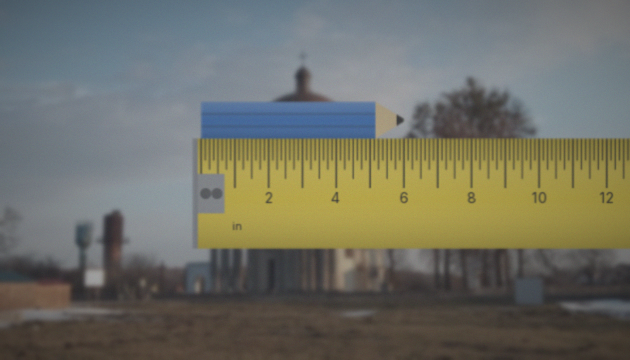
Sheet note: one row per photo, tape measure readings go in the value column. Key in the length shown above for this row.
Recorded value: 6 in
